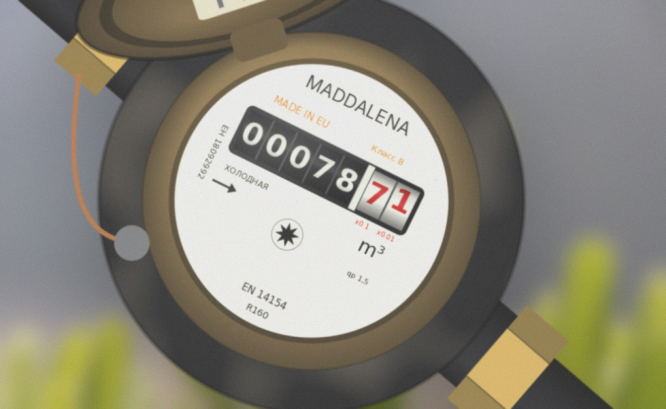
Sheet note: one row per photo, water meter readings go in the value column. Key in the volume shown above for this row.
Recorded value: 78.71 m³
